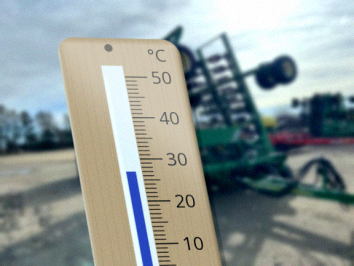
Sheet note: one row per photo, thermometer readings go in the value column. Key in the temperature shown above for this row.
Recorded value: 27 °C
